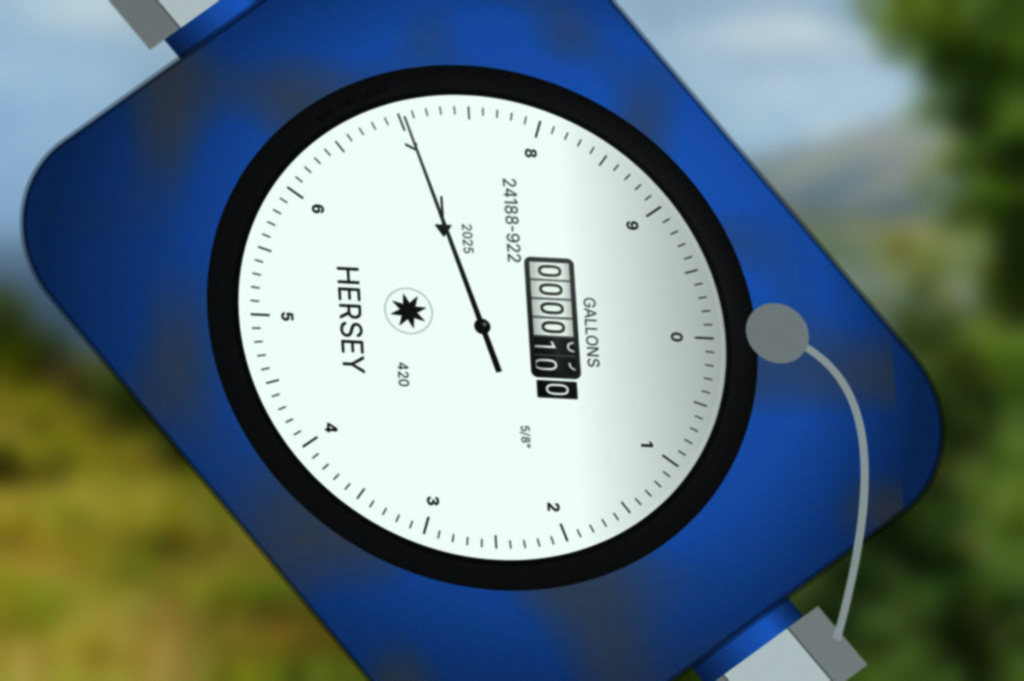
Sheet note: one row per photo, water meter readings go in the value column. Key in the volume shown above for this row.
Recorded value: 97.0 gal
